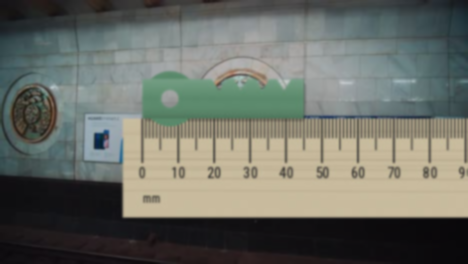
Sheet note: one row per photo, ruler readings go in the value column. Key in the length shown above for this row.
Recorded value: 45 mm
